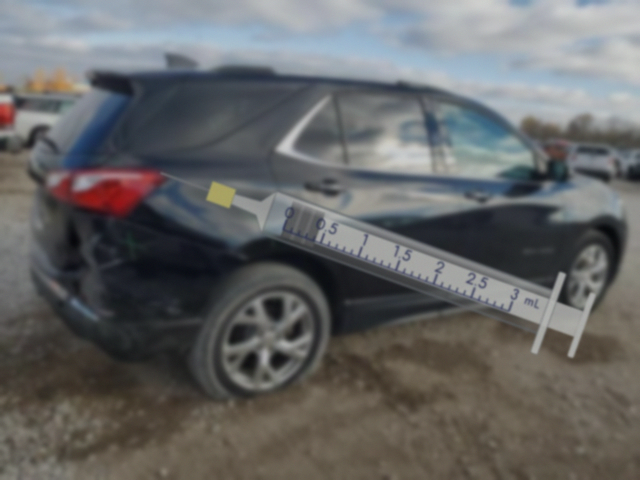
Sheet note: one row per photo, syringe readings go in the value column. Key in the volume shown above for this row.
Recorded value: 0 mL
